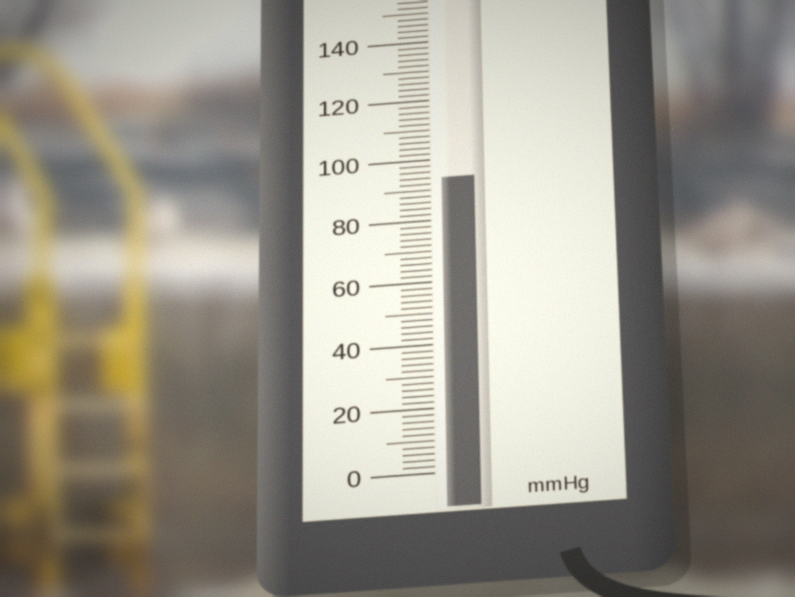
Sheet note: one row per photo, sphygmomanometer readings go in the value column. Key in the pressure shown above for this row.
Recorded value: 94 mmHg
